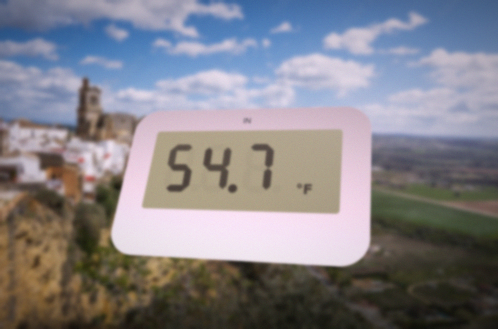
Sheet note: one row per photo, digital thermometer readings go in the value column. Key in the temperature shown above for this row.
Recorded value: 54.7 °F
